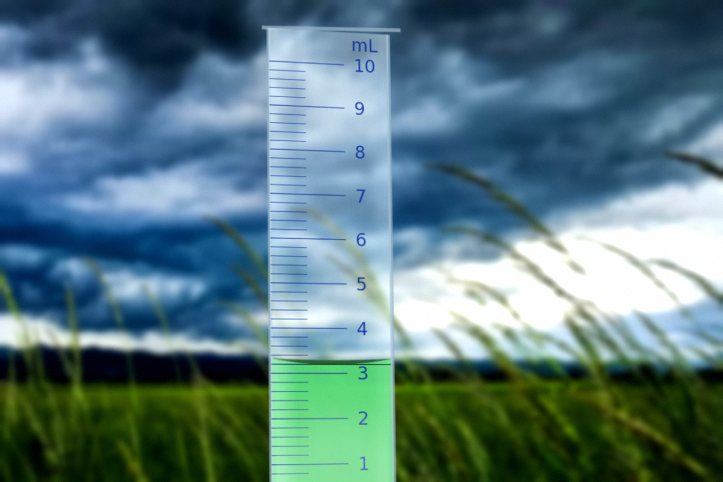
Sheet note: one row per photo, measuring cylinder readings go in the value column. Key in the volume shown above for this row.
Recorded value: 3.2 mL
